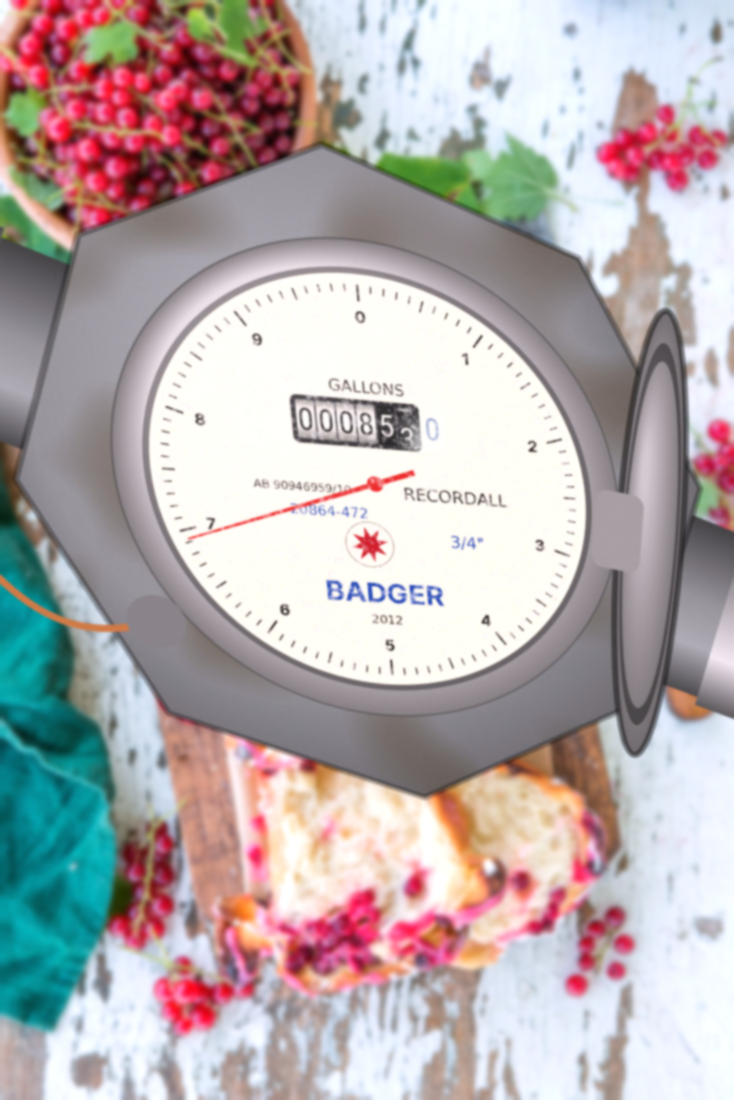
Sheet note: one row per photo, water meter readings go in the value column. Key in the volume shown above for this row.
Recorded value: 8526.9 gal
